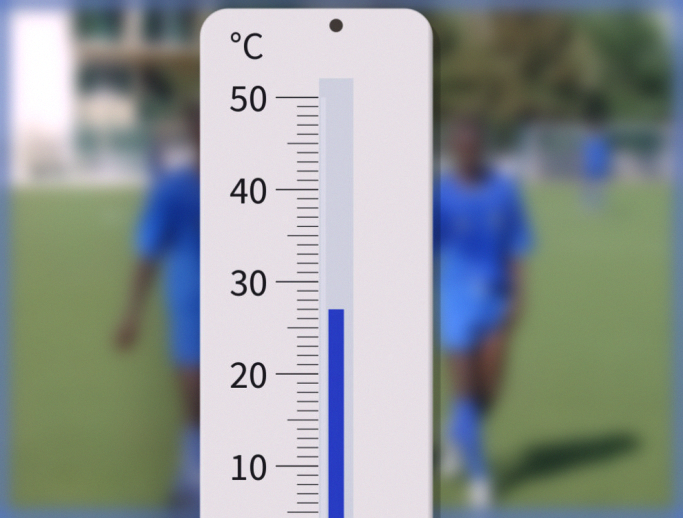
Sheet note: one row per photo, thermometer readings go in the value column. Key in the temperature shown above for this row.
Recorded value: 27 °C
